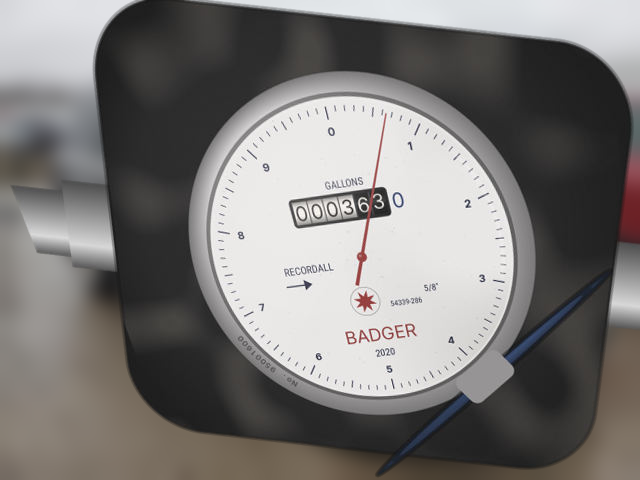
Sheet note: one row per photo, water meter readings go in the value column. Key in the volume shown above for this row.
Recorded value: 3630.6 gal
